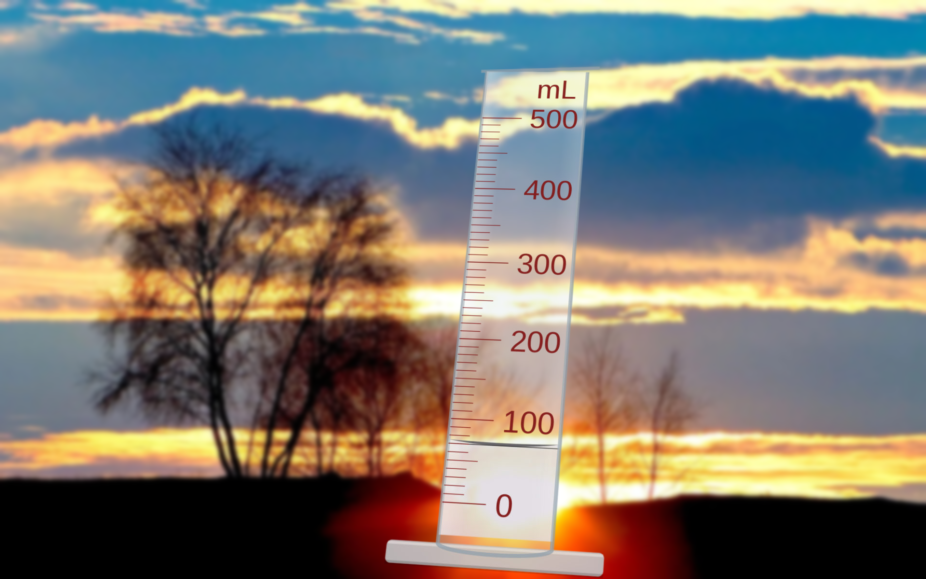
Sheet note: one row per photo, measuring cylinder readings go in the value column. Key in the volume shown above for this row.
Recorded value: 70 mL
